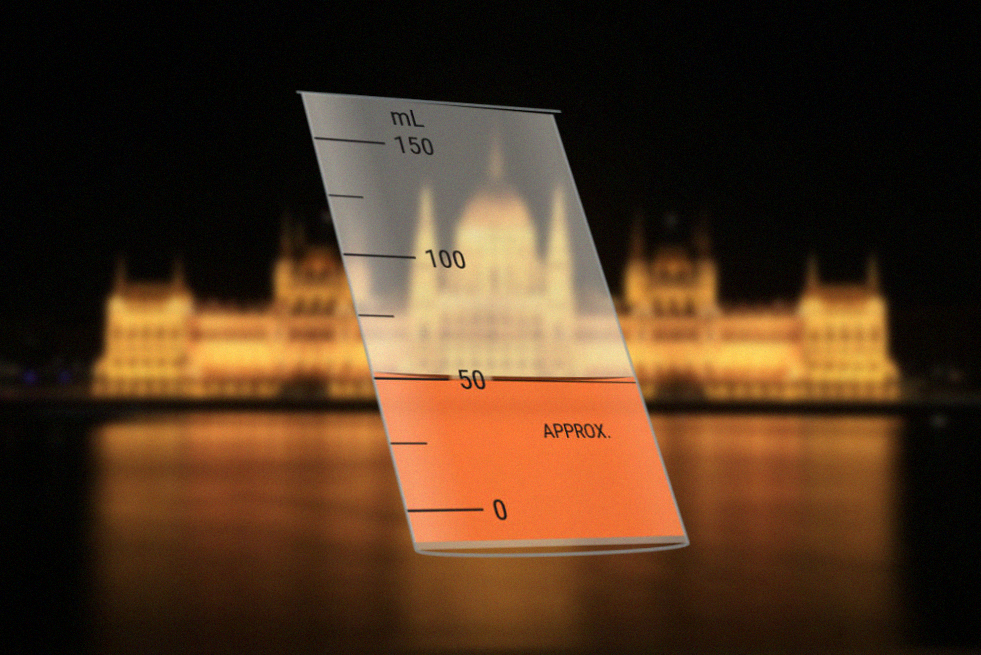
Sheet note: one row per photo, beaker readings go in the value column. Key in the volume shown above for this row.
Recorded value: 50 mL
